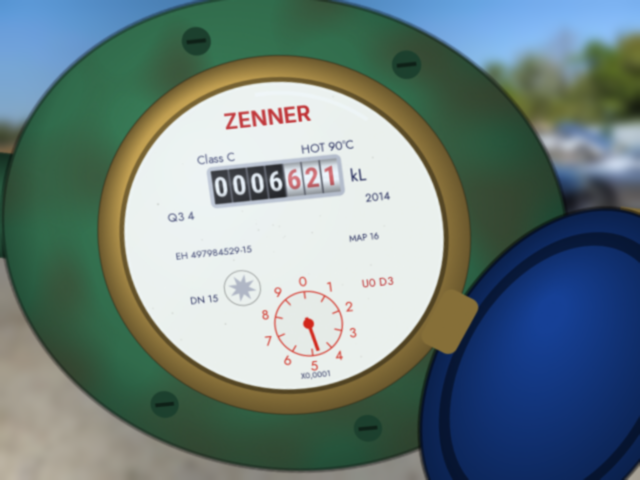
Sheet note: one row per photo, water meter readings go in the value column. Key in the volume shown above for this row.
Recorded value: 6.6214 kL
